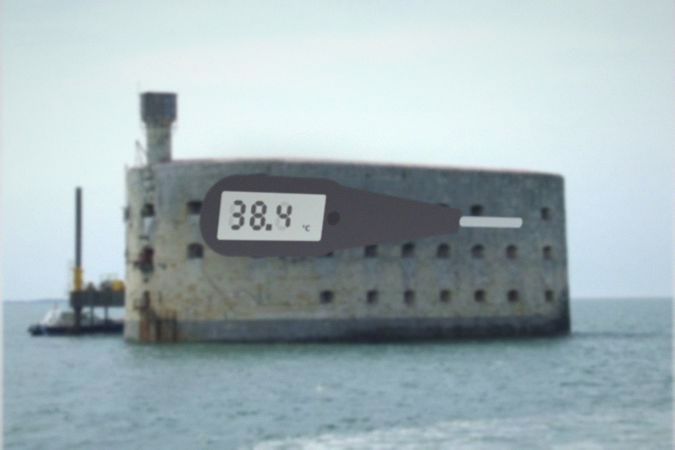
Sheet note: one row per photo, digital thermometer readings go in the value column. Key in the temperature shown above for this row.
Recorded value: 38.4 °C
